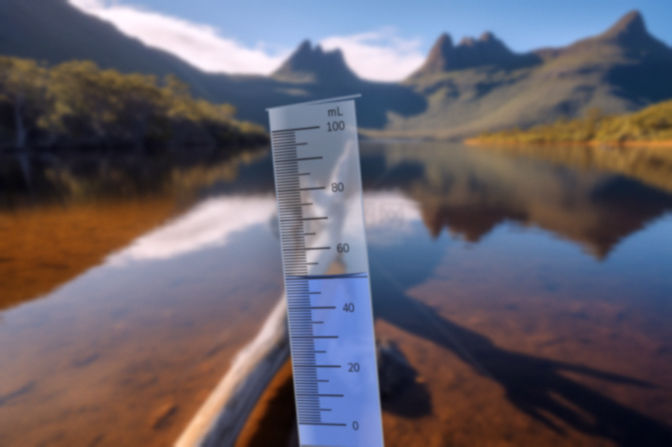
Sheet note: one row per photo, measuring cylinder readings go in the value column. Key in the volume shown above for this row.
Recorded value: 50 mL
